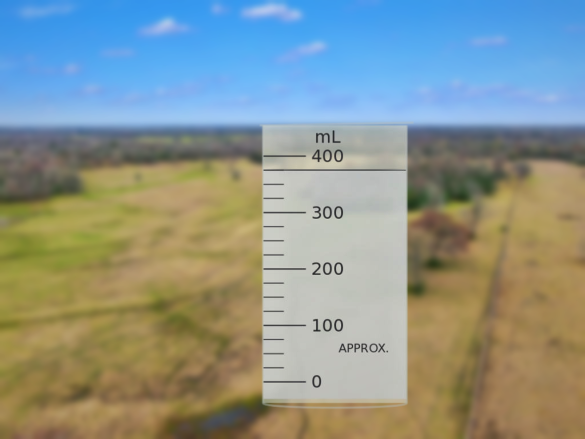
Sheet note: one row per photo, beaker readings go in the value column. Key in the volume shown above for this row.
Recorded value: 375 mL
